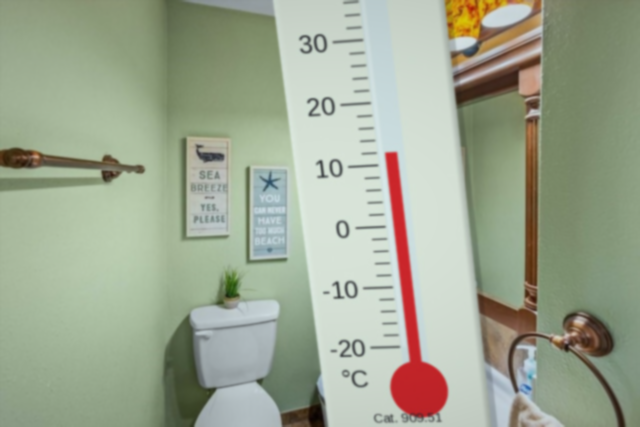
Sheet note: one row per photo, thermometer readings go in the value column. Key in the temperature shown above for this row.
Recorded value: 12 °C
